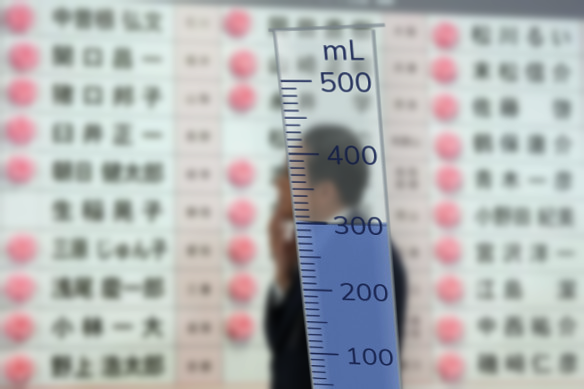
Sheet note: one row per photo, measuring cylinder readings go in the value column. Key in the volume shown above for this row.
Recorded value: 300 mL
